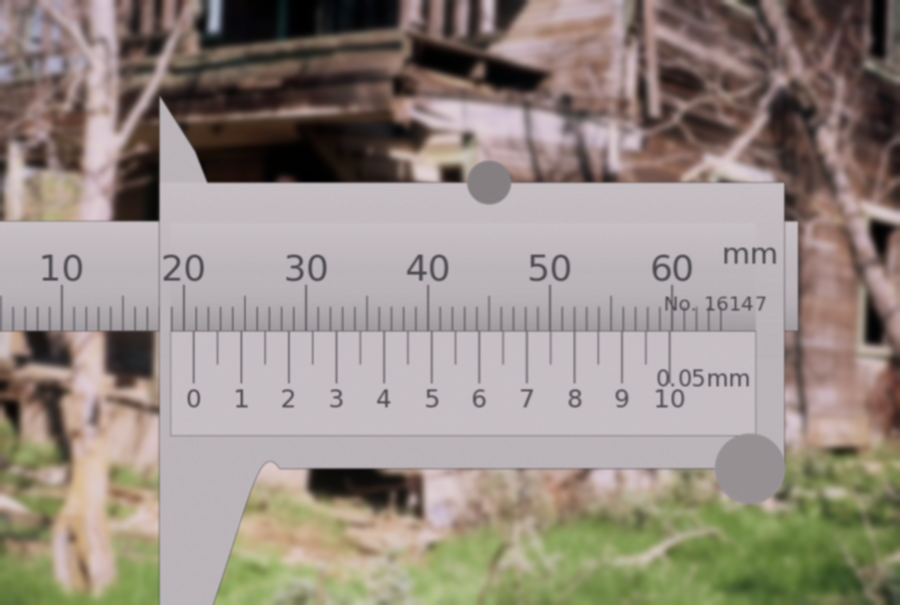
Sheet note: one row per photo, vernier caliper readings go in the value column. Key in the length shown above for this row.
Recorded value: 20.8 mm
